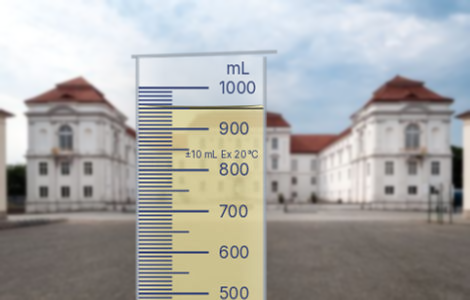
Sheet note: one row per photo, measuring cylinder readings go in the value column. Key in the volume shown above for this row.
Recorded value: 950 mL
